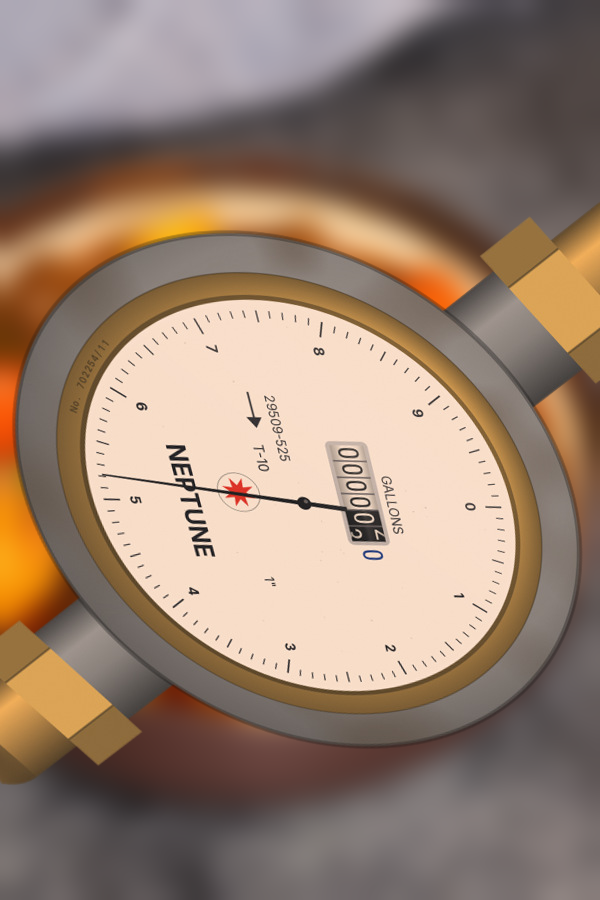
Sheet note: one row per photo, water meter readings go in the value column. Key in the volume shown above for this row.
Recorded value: 25.2 gal
